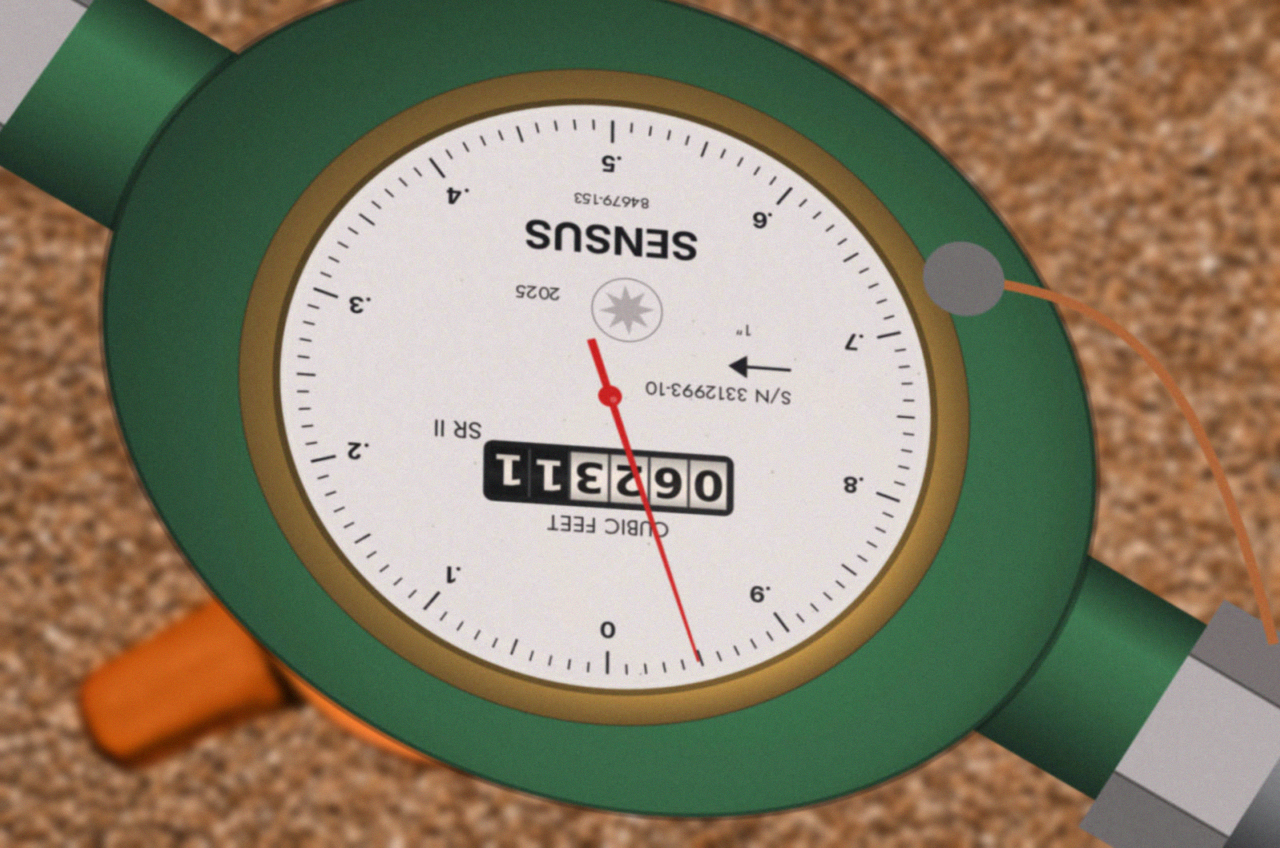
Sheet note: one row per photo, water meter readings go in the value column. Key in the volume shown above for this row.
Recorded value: 62310.95 ft³
